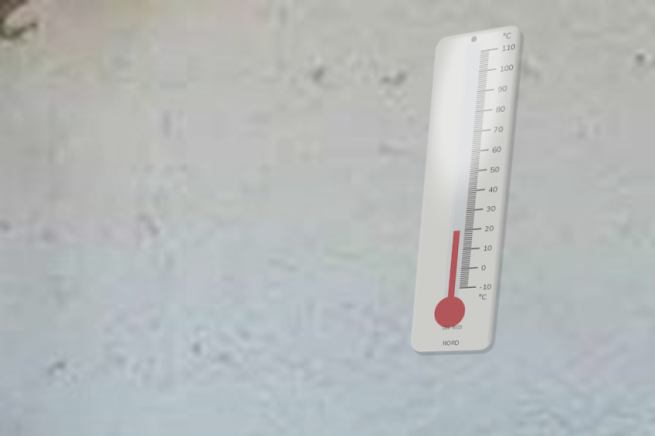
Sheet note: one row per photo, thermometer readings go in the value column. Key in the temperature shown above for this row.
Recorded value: 20 °C
